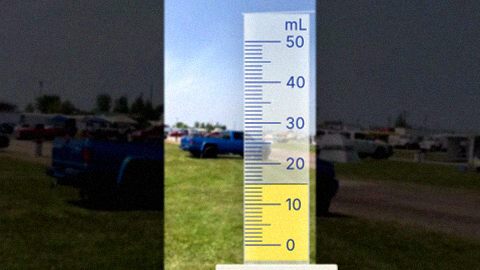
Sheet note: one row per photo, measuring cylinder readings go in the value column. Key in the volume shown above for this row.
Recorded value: 15 mL
